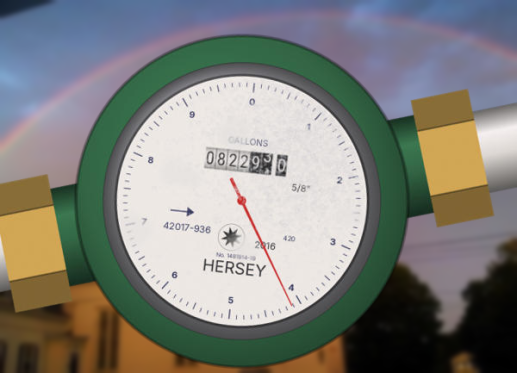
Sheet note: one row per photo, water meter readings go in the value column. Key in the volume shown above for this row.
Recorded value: 822934.1 gal
